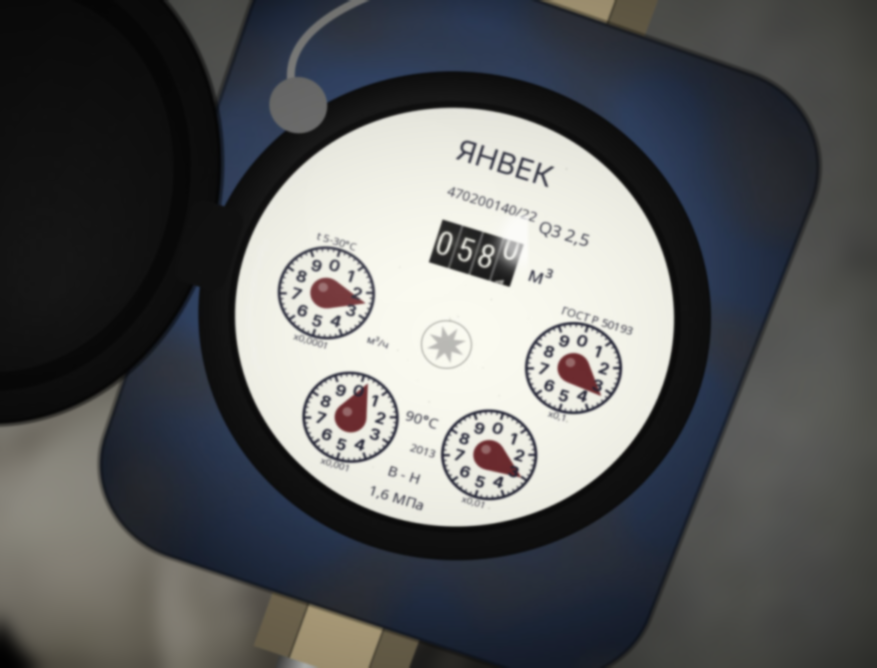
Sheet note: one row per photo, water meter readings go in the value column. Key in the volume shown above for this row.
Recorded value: 580.3302 m³
